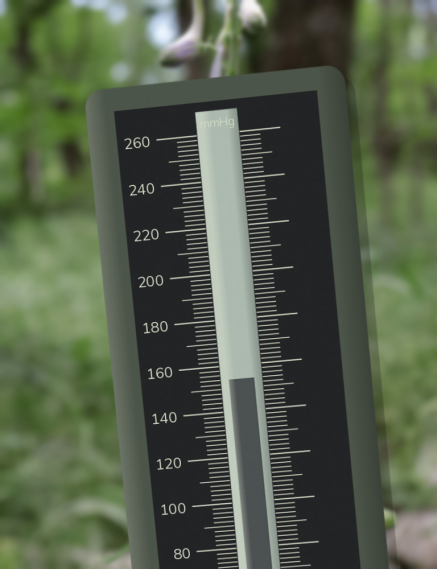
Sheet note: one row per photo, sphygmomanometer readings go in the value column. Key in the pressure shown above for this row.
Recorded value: 154 mmHg
